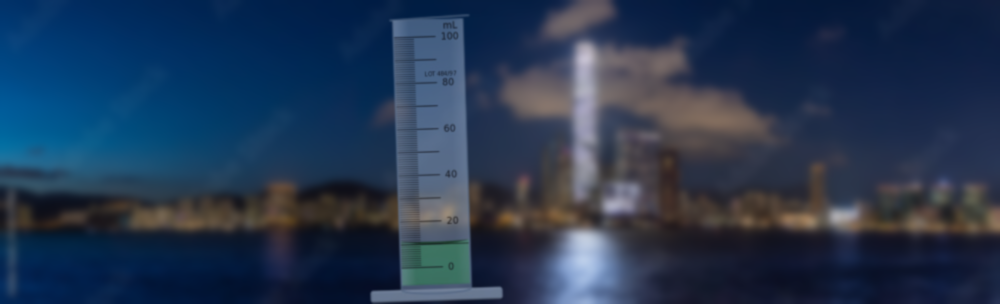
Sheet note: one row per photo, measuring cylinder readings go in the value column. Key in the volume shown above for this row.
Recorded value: 10 mL
